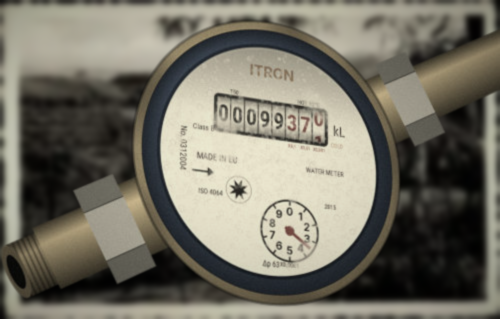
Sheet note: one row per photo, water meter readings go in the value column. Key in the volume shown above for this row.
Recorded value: 99.3703 kL
